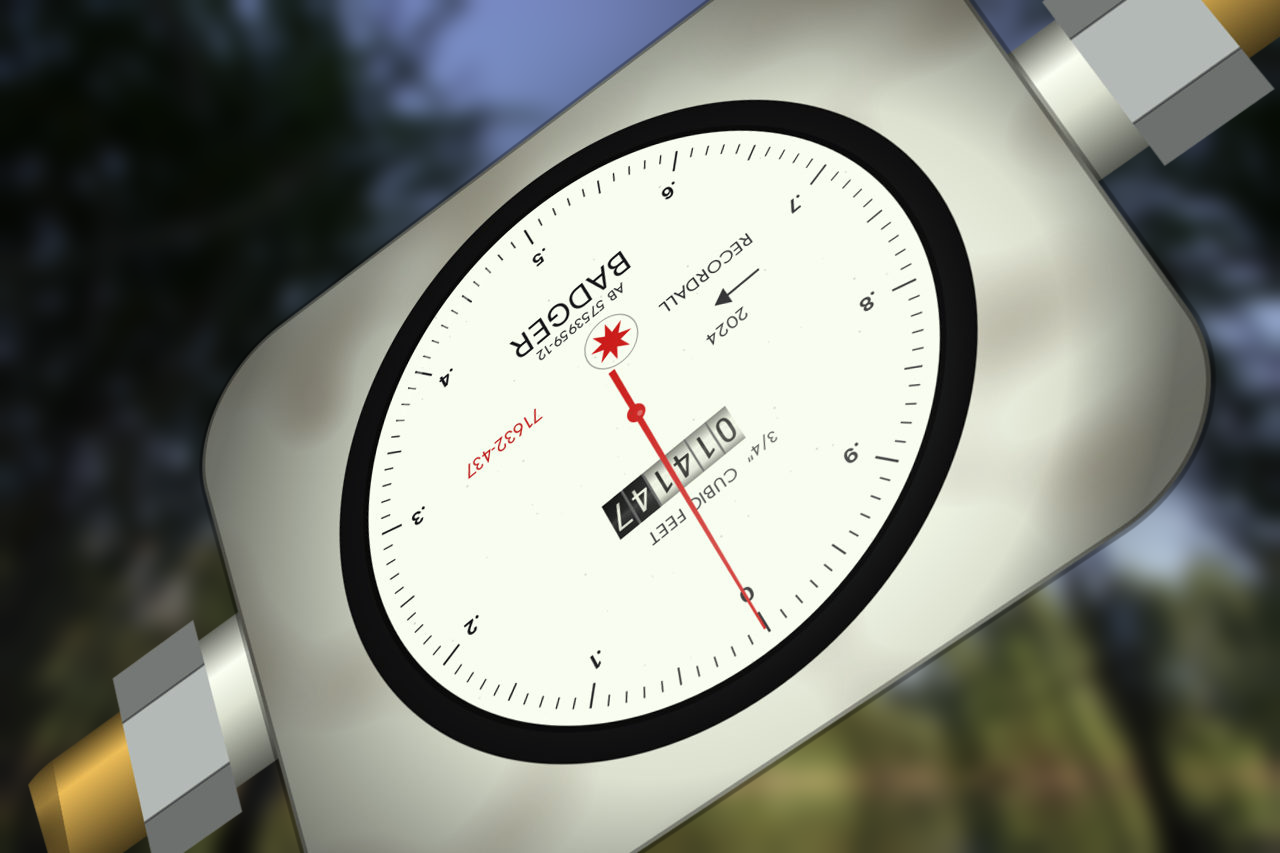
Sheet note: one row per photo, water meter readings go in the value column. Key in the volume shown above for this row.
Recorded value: 14147.00 ft³
